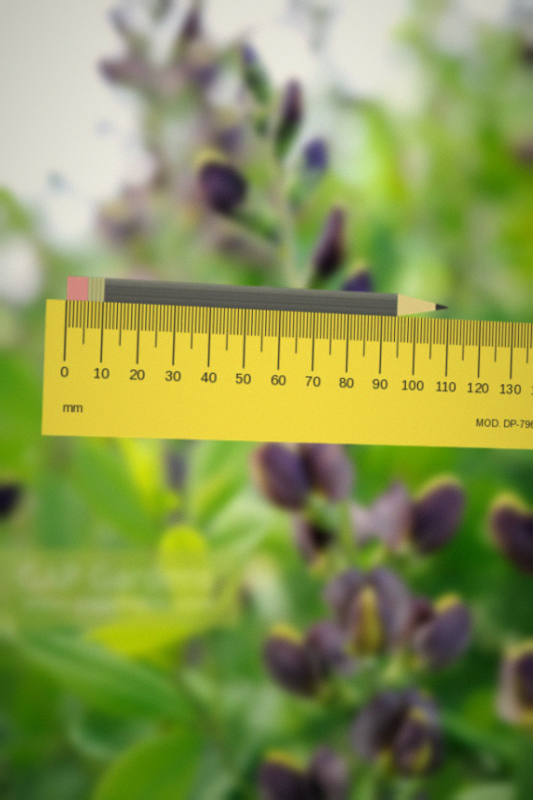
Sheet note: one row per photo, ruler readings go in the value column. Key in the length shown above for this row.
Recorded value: 110 mm
